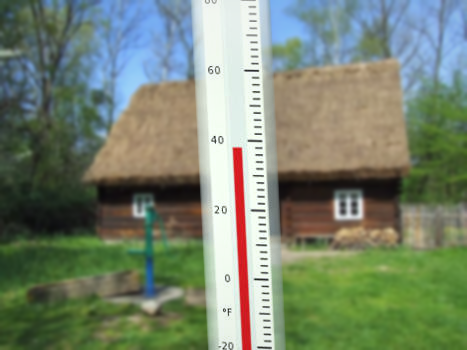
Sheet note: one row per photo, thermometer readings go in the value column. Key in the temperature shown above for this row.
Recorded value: 38 °F
